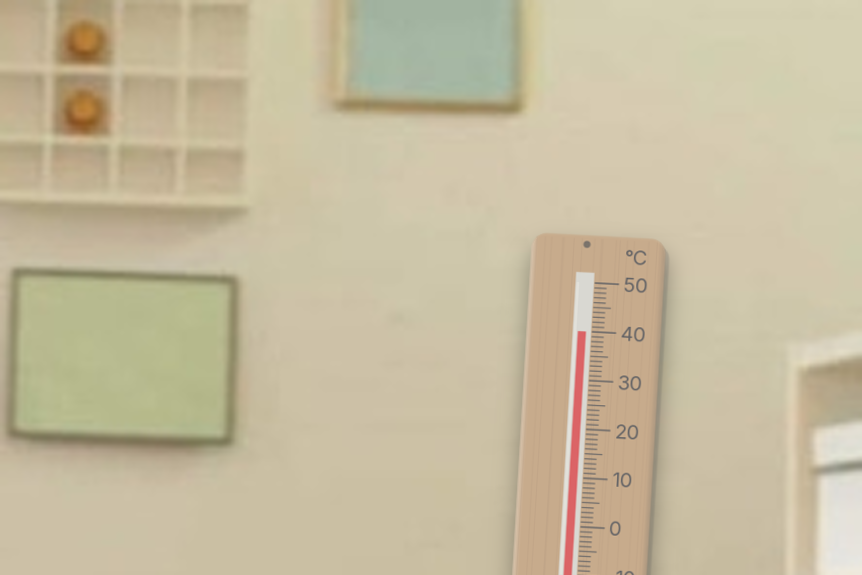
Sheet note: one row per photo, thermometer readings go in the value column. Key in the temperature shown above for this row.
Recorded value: 40 °C
